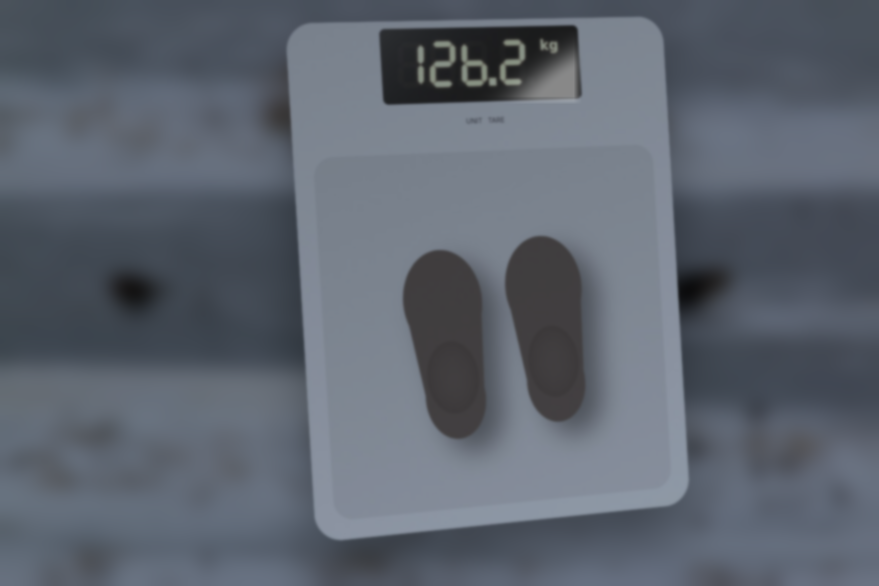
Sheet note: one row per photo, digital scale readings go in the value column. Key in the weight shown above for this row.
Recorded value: 126.2 kg
